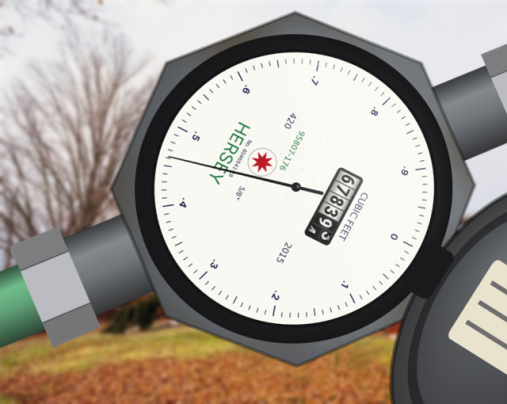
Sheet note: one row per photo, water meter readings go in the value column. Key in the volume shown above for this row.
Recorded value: 678393.46 ft³
